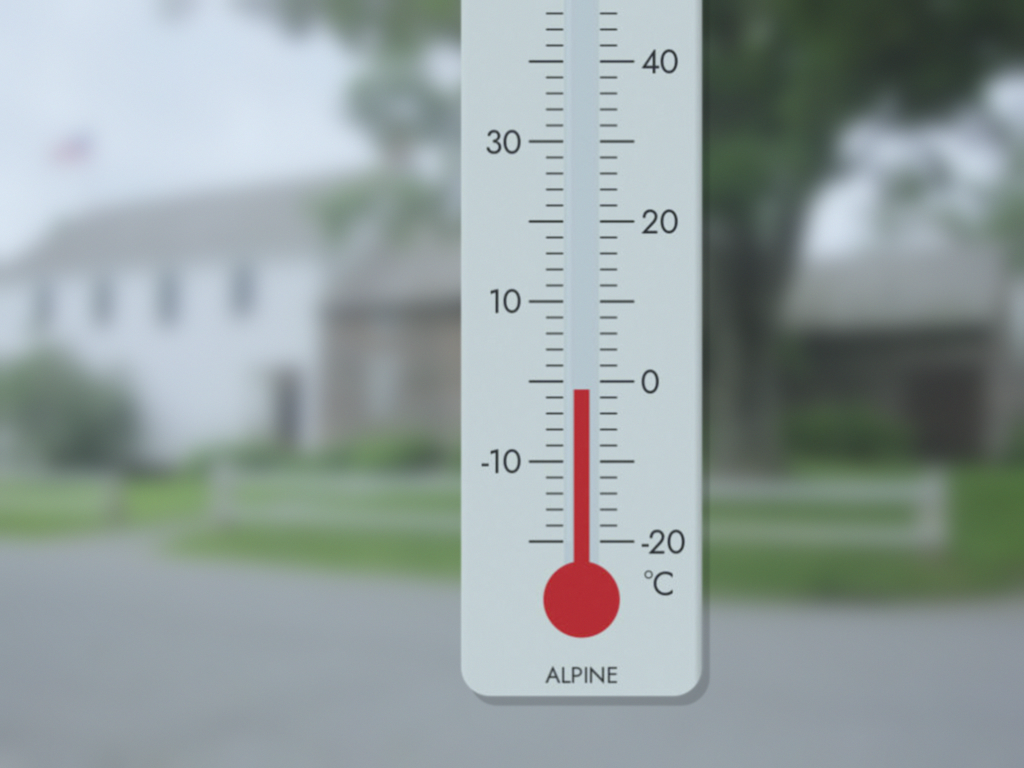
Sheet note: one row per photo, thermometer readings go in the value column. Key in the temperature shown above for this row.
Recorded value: -1 °C
